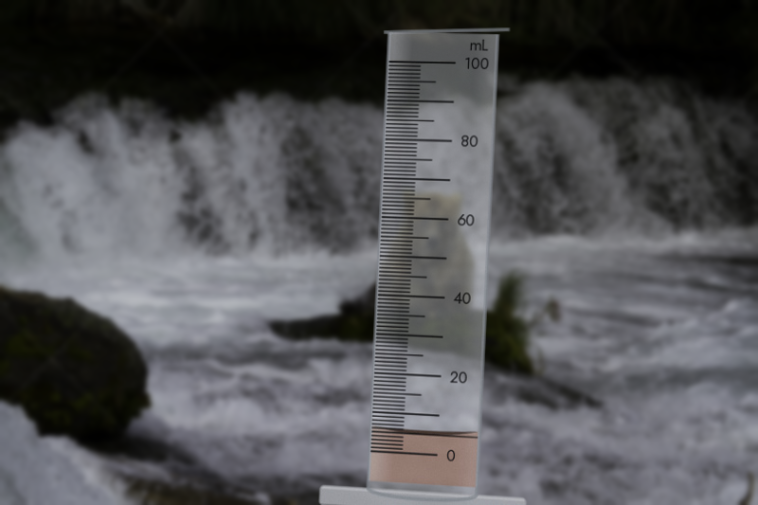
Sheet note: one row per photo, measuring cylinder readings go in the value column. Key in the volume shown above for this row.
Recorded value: 5 mL
